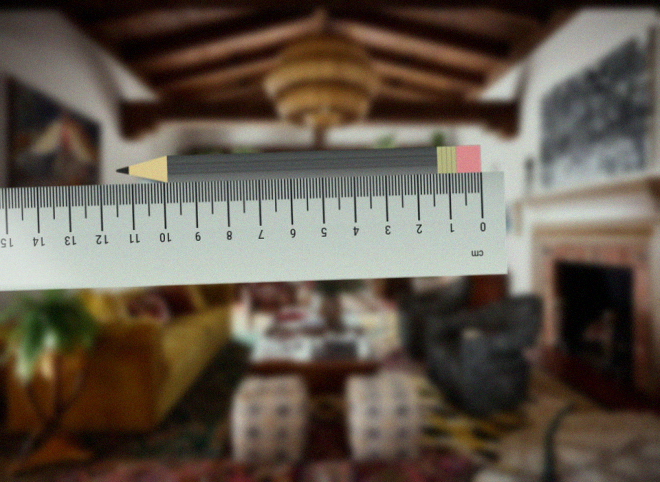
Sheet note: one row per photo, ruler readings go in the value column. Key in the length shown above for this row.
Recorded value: 11.5 cm
